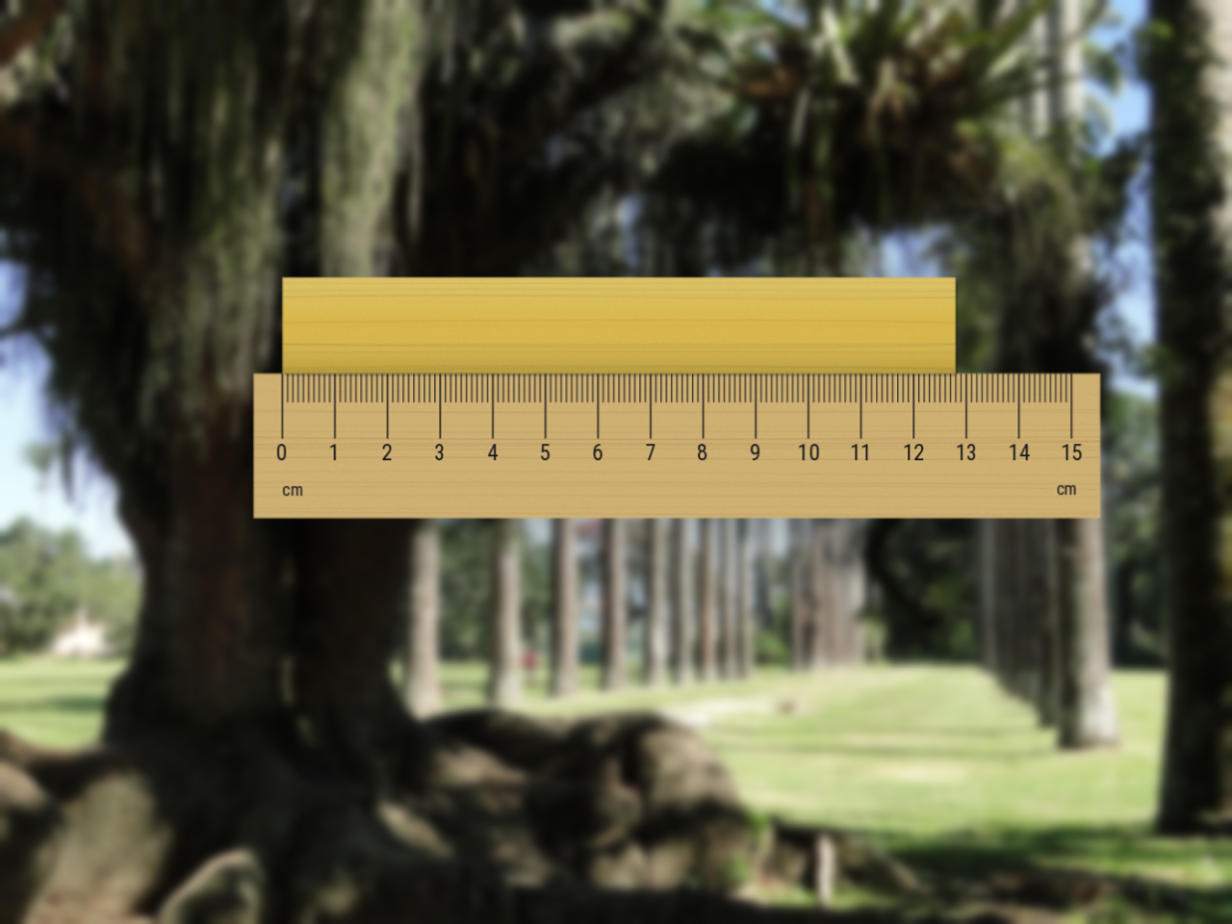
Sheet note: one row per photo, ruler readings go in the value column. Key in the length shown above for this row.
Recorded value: 12.8 cm
